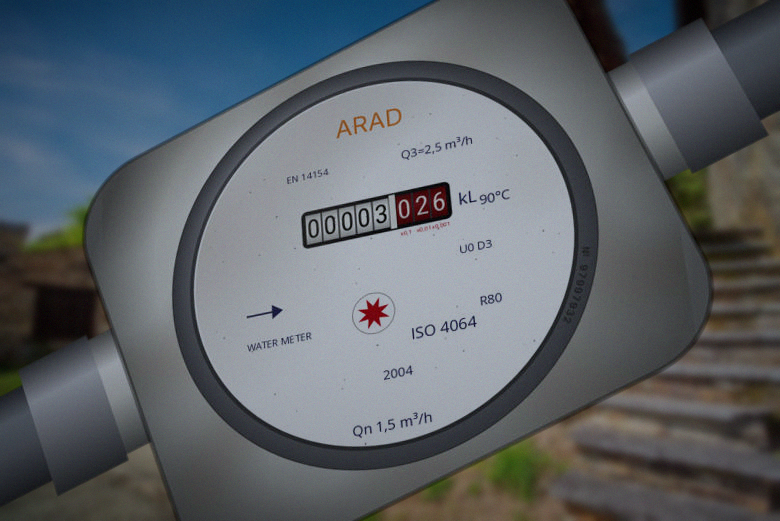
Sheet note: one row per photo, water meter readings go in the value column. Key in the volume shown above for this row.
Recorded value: 3.026 kL
